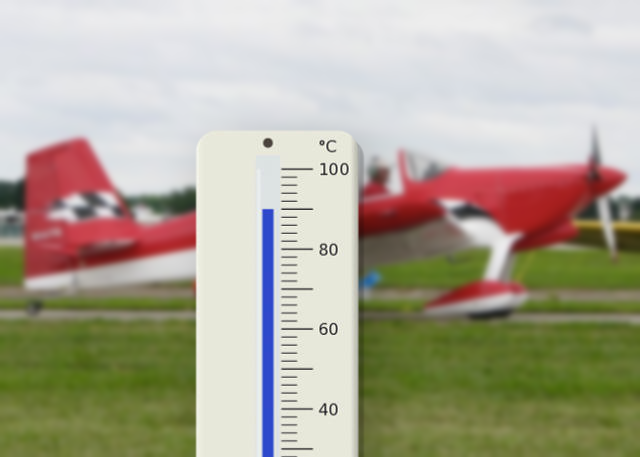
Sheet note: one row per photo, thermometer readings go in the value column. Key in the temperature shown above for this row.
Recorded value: 90 °C
